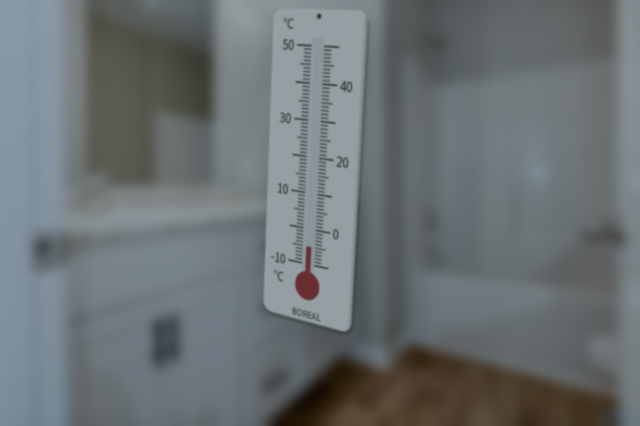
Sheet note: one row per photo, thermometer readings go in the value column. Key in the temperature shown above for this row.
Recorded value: -5 °C
